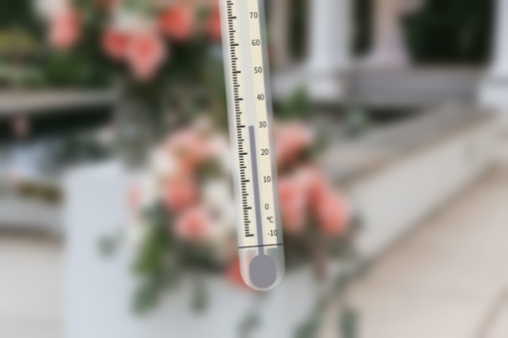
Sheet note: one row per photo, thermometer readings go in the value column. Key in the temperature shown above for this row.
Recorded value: 30 °C
